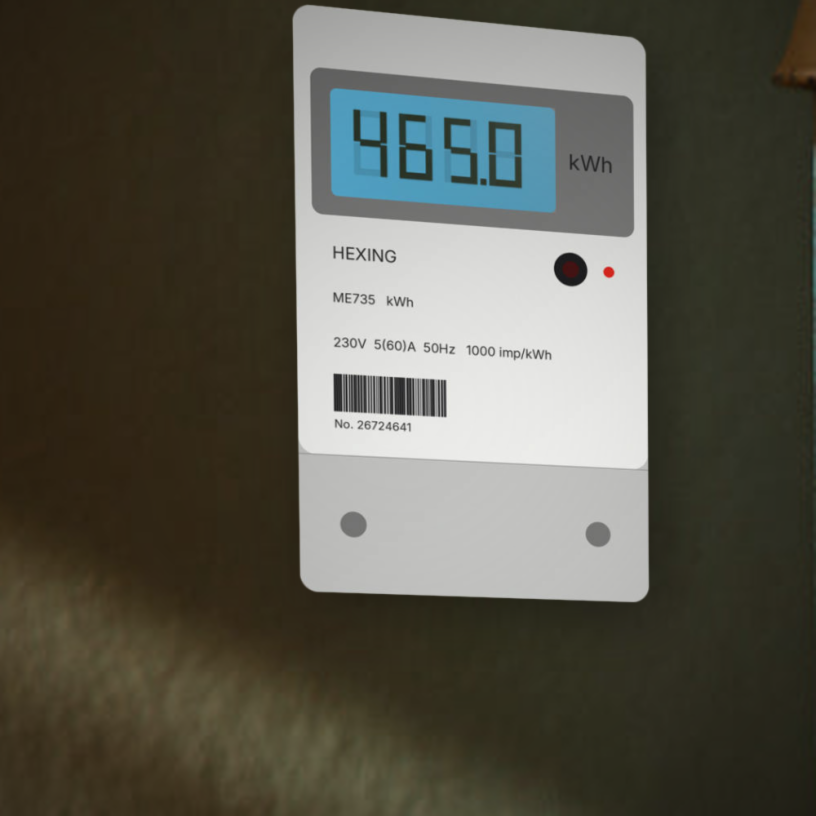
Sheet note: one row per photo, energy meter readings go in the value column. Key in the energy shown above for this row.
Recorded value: 465.0 kWh
